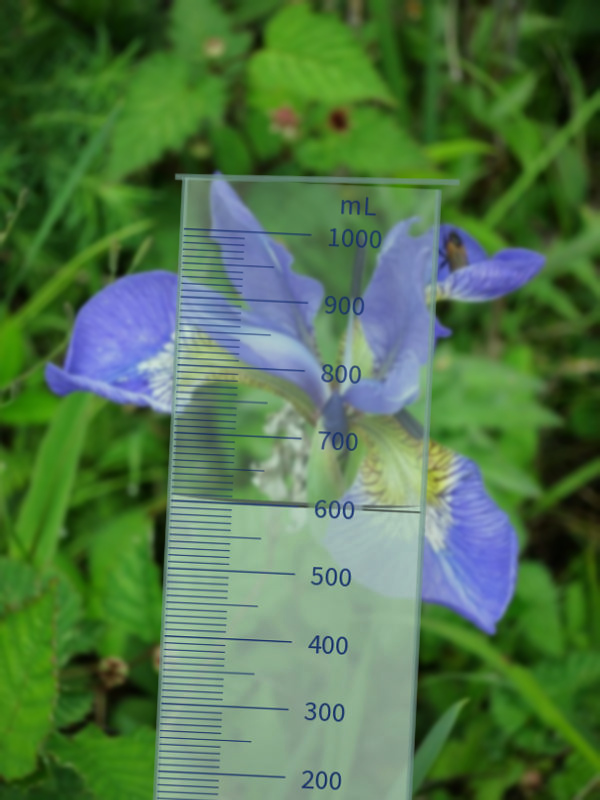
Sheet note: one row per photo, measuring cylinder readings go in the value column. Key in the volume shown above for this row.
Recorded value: 600 mL
